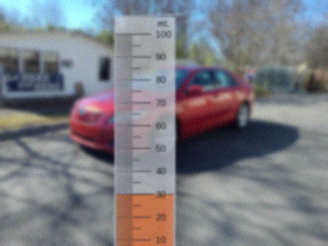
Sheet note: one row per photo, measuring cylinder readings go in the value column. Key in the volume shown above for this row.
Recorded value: 30 mL
